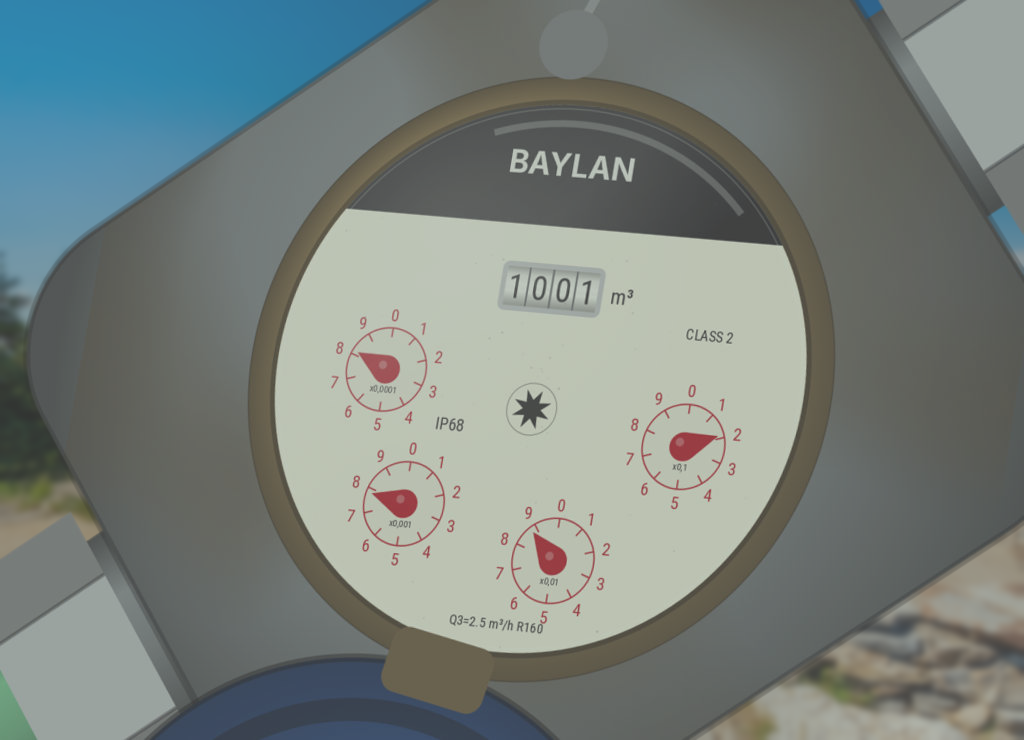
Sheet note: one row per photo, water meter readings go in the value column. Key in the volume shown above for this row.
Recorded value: 1001.1878 m³
